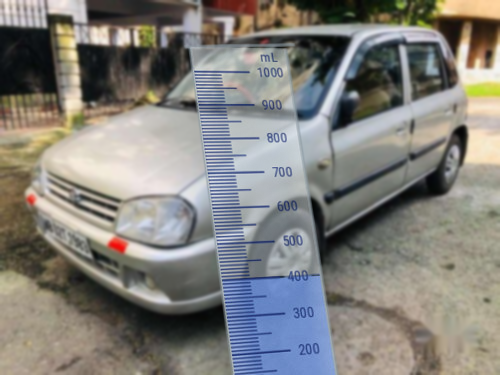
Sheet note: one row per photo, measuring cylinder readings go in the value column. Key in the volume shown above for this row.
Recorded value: 400 mL
